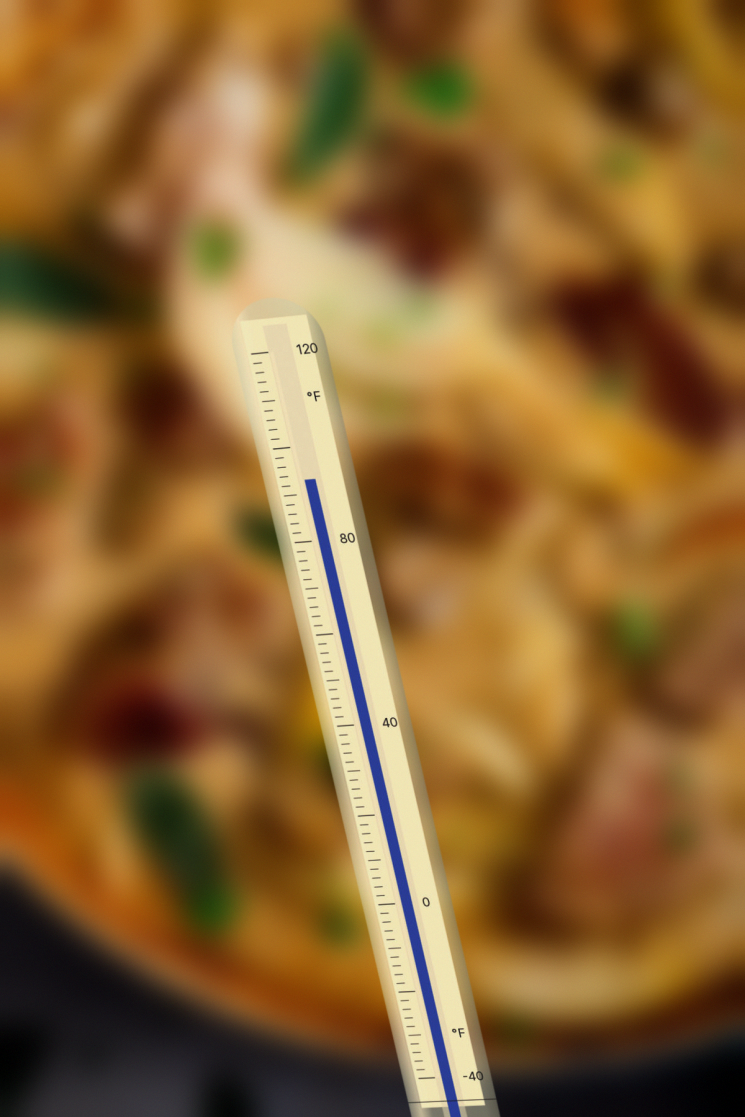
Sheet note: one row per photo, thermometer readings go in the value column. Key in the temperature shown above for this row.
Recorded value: 93 °F
